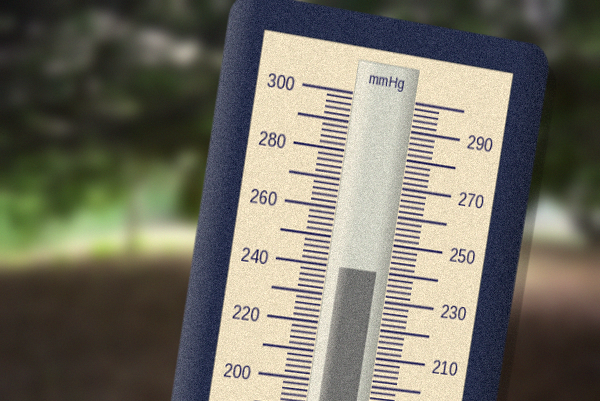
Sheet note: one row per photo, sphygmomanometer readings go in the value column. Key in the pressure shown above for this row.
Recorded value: 240 mmHg
